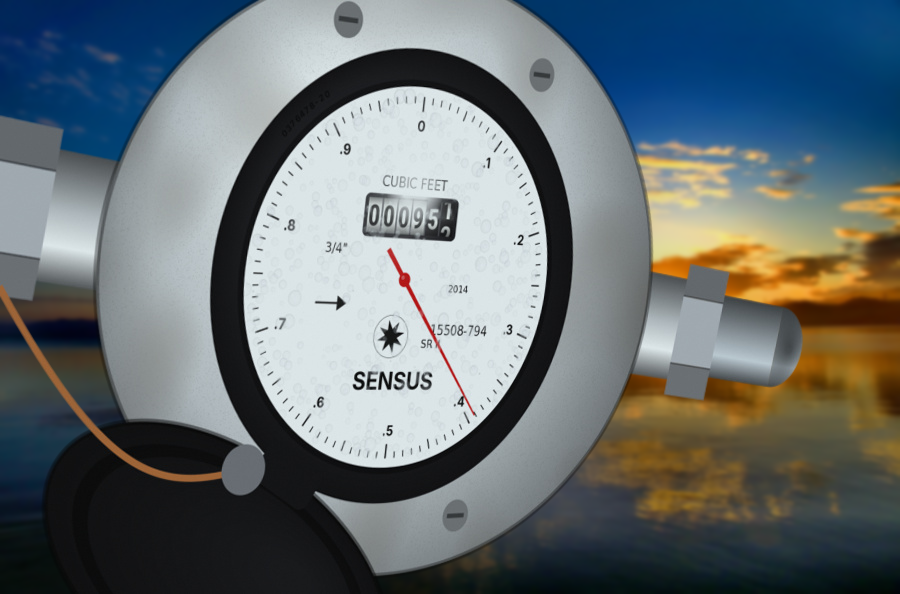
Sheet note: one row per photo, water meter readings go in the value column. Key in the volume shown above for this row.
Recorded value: 951.39 ft³
